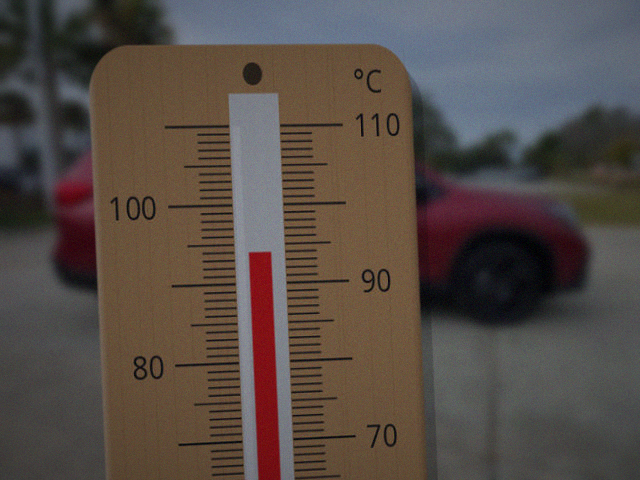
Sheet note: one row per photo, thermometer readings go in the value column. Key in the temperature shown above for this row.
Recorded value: 94 °C
